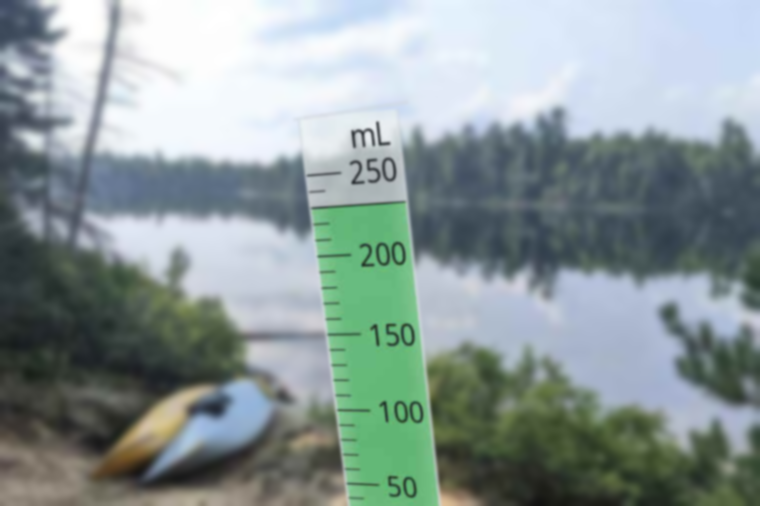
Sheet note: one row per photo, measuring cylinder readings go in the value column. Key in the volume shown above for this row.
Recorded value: 230 mL
